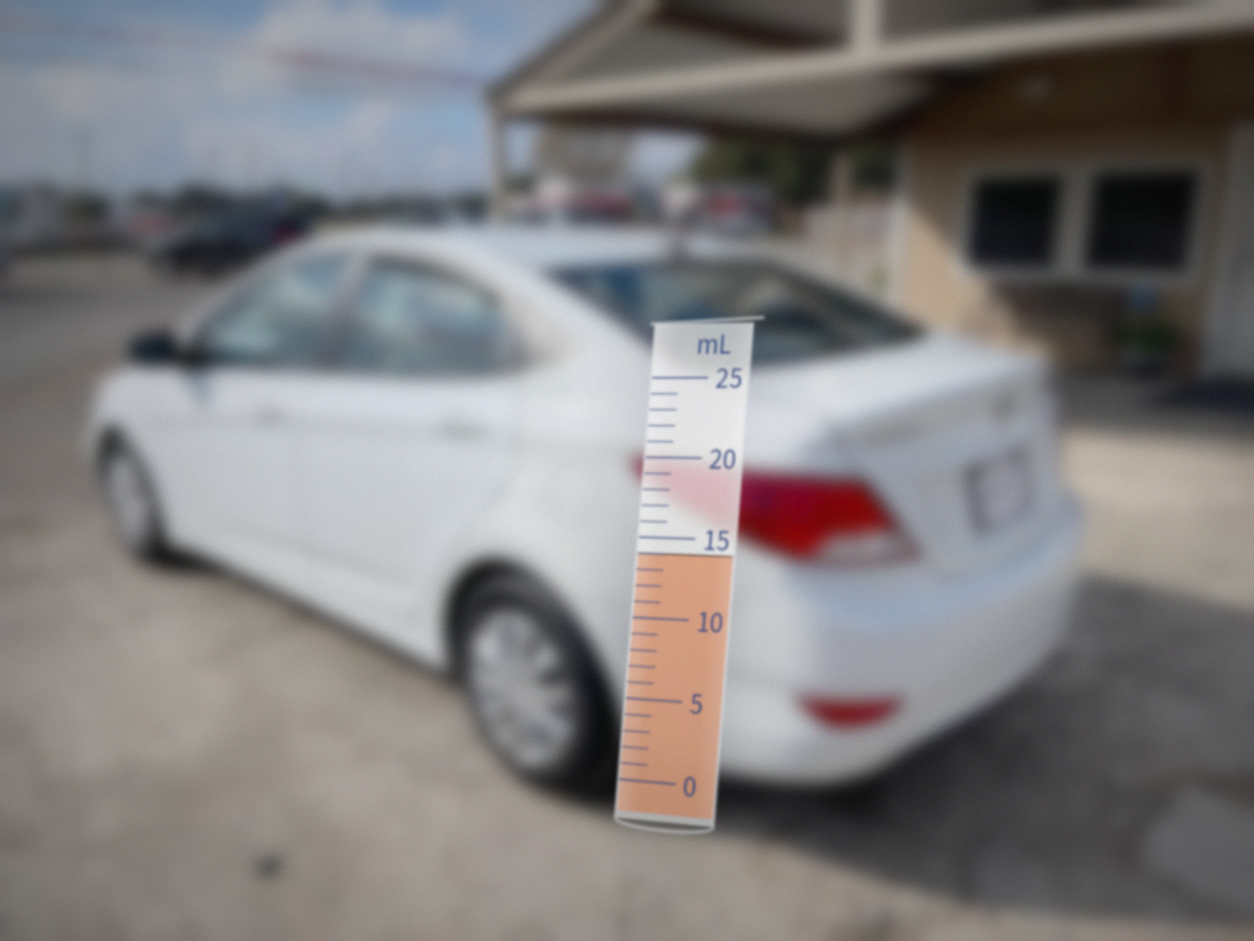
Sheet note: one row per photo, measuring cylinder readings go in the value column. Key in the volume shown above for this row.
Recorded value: 14 mL
